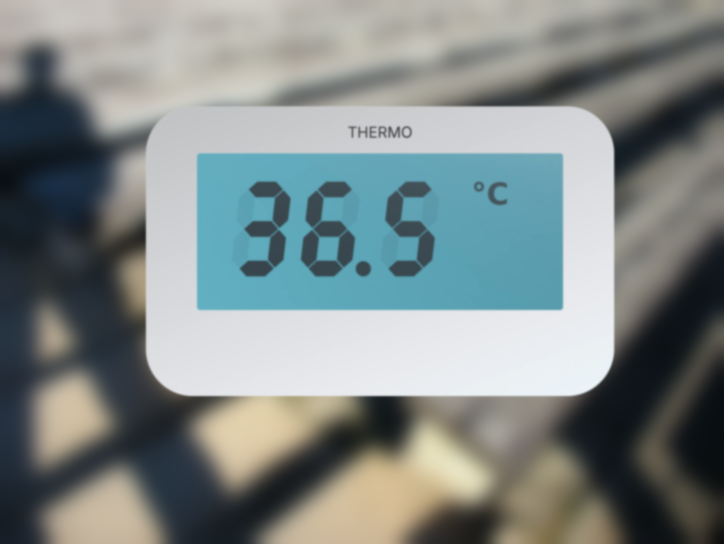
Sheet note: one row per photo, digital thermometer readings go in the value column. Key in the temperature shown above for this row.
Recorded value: 36.5 °C
